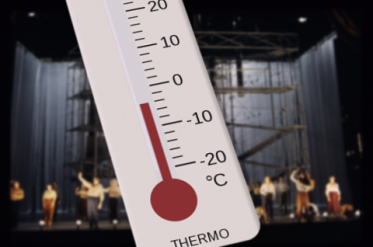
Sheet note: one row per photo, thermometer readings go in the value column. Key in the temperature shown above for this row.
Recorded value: -4 °C
